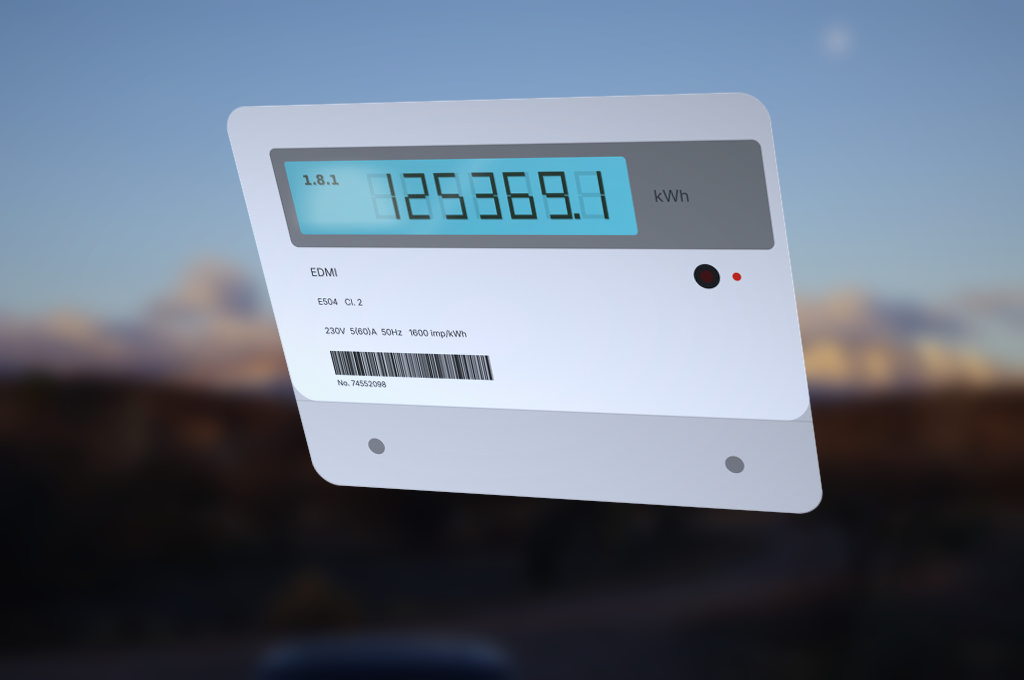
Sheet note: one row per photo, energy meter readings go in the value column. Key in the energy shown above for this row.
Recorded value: 125369.1 kWh
